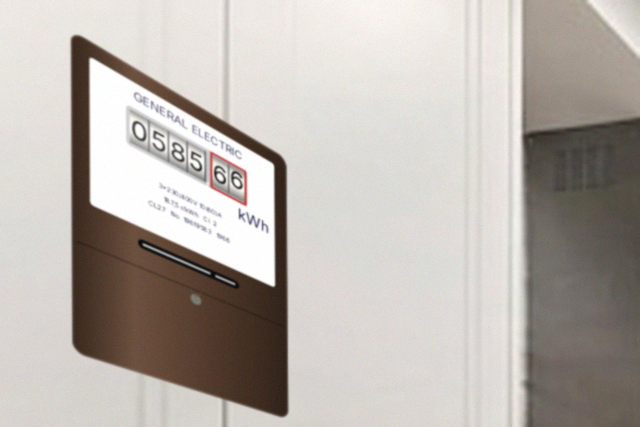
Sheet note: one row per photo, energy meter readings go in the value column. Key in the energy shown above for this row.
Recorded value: 585.66 kWh
